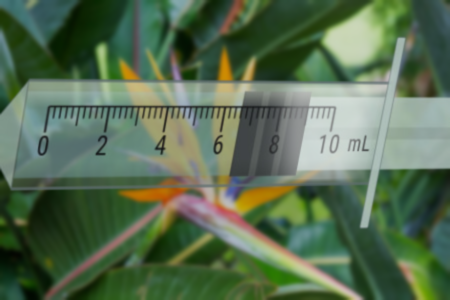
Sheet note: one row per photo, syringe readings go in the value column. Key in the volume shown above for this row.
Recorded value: 6.6 mL
